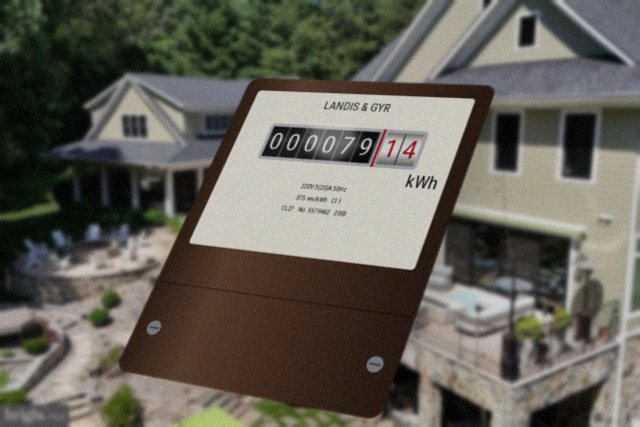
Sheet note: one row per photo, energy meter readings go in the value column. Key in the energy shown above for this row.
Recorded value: 79.14 kWh
